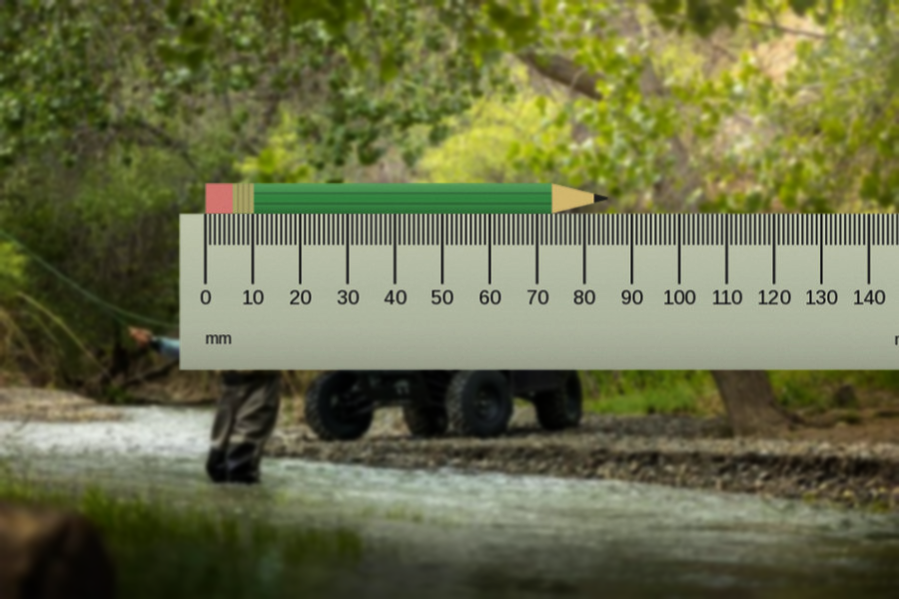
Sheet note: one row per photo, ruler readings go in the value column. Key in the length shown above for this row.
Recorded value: 85 mm
